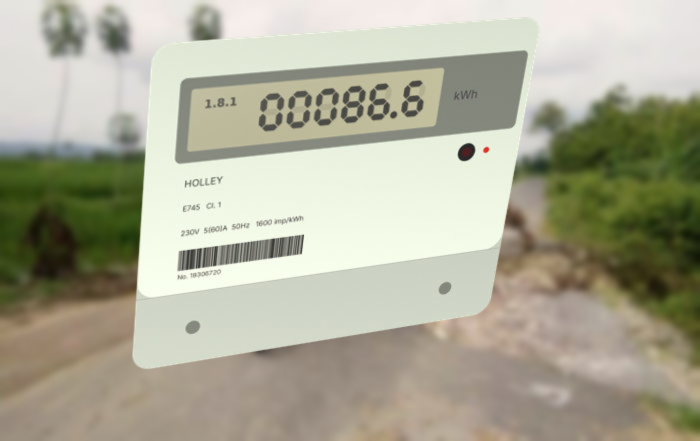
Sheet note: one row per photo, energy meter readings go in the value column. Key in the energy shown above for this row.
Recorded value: 86.6 kWh
